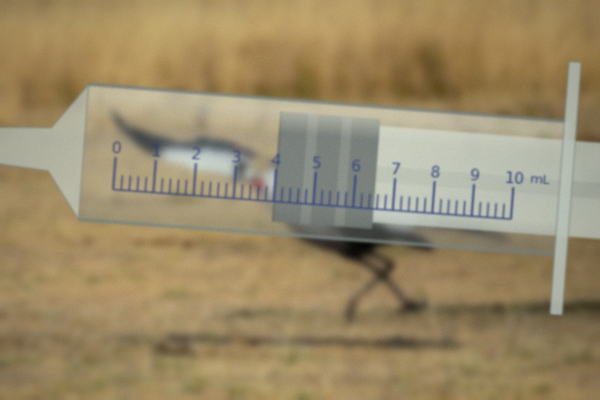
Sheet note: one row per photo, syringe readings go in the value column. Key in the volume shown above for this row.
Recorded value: 4 mL
